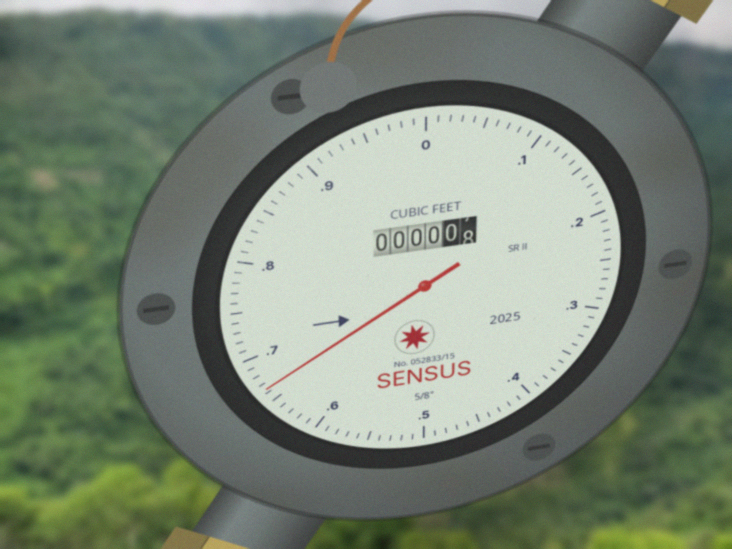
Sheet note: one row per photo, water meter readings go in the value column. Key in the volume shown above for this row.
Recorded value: 7.66 ft³
